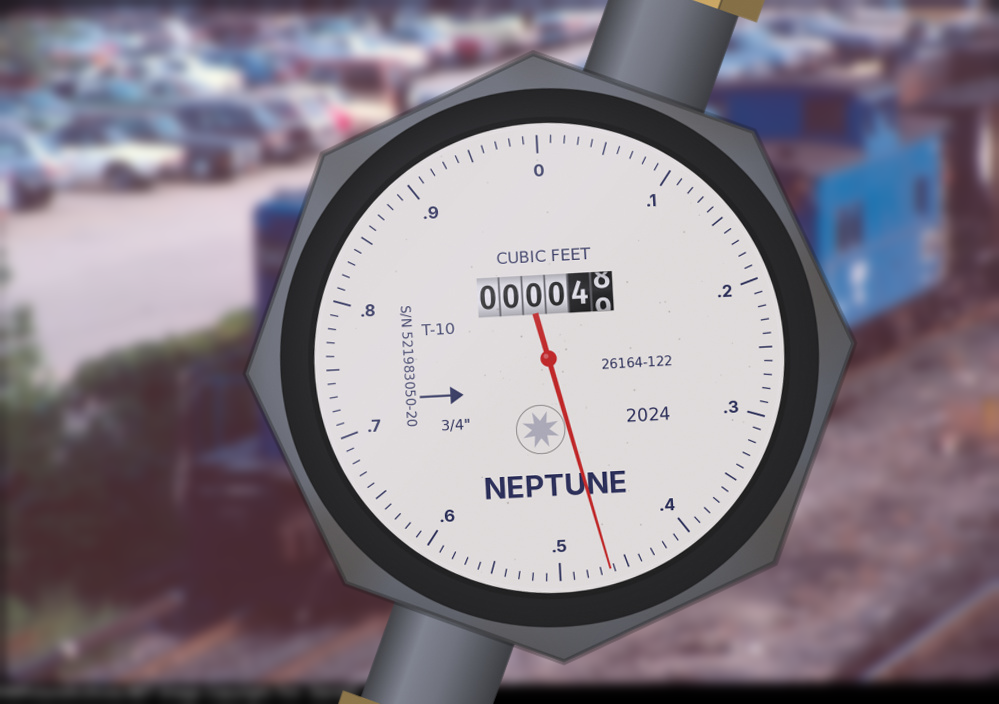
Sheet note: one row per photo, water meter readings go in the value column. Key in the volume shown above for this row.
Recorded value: 48.46 ft³
